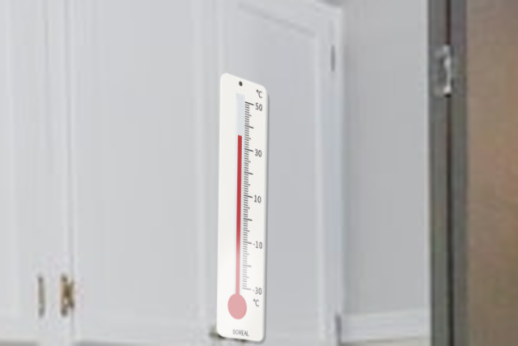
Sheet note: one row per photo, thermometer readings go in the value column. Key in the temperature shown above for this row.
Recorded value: 35 °C
